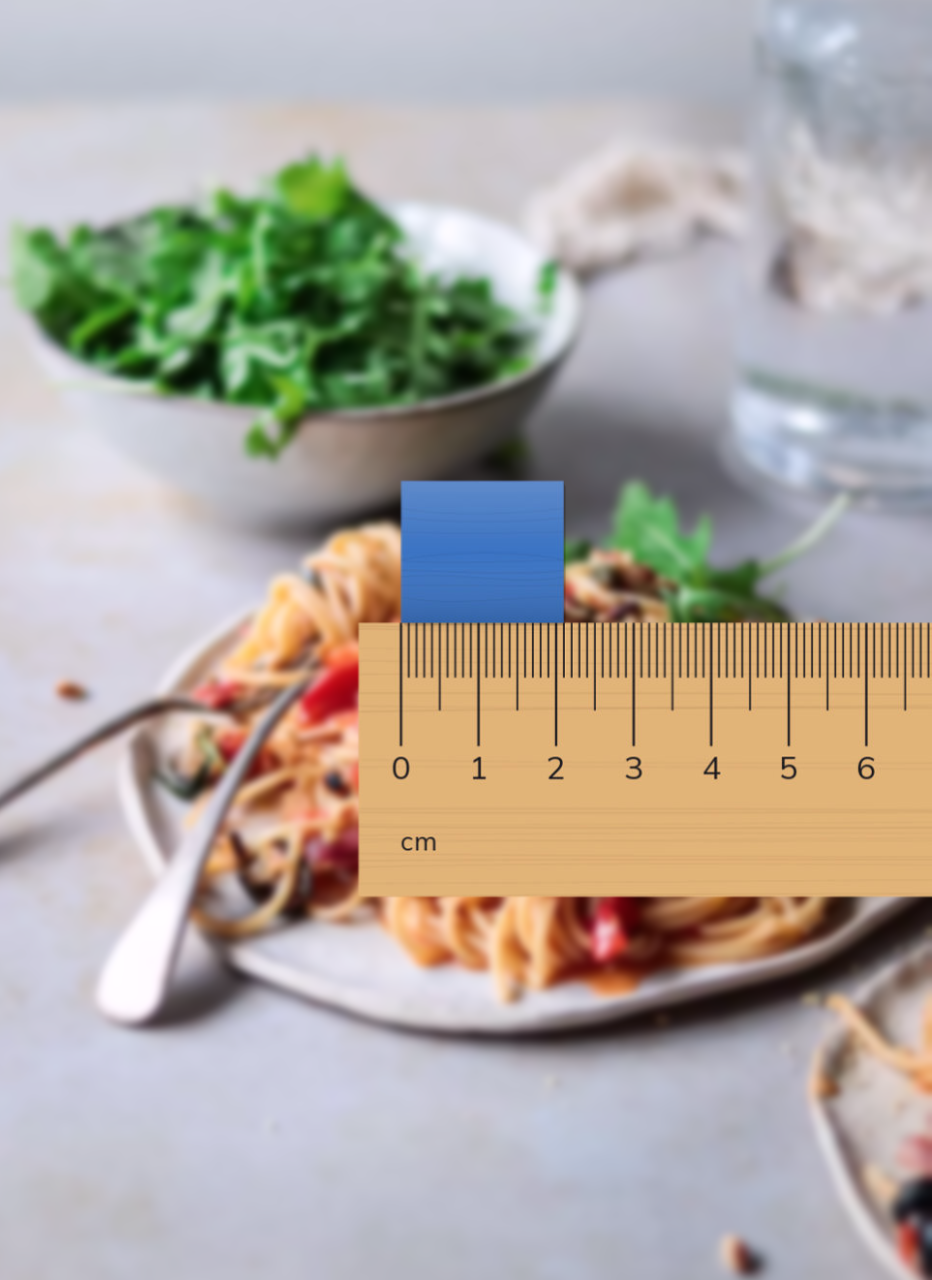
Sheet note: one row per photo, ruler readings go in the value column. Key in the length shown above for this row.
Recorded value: 2.1 cm
